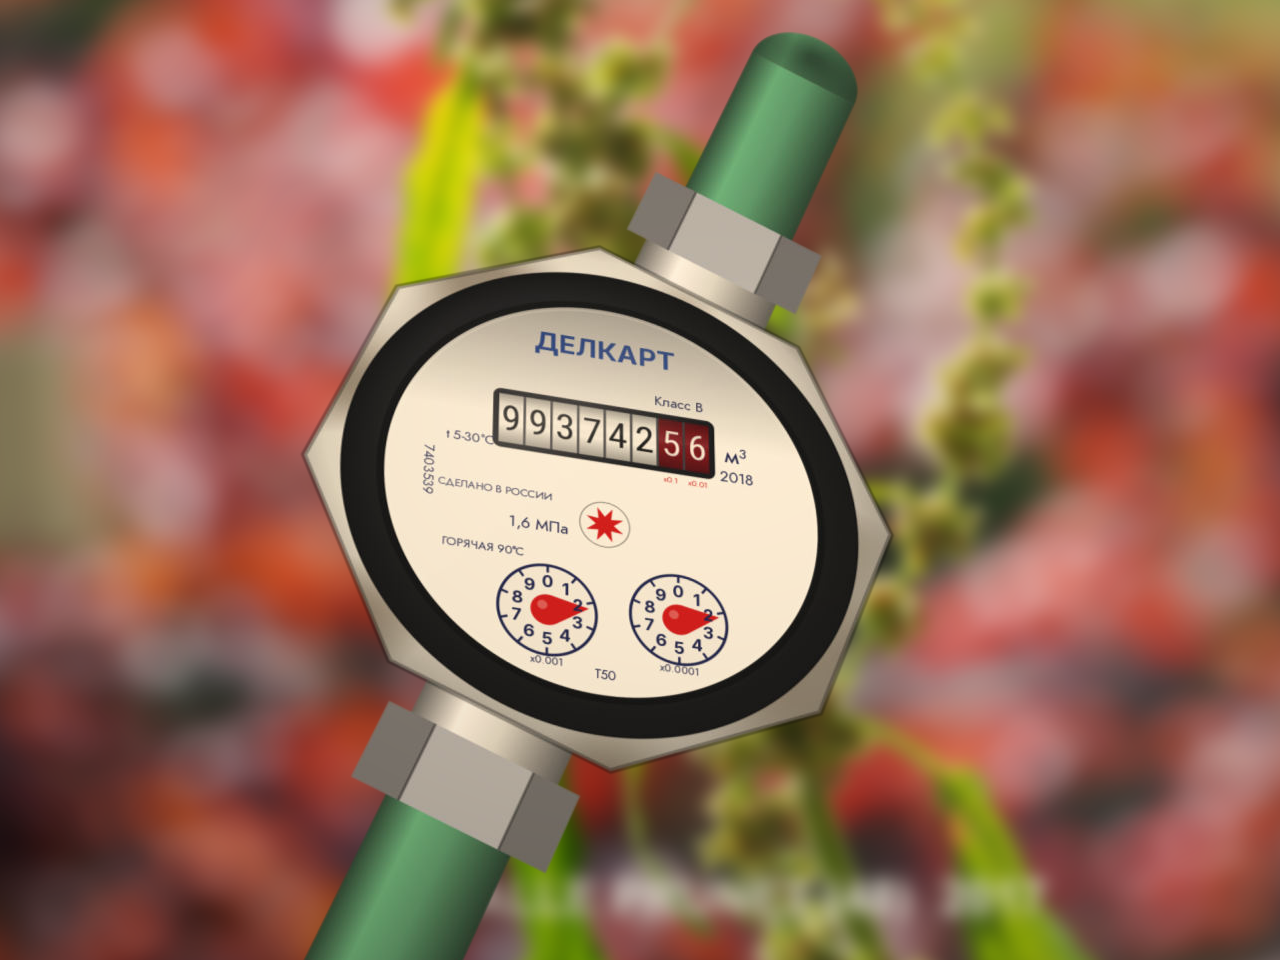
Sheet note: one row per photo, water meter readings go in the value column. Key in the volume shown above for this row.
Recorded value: 993742.5622 m³
